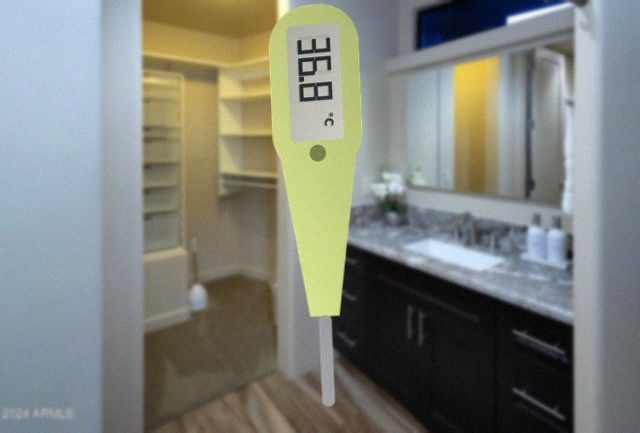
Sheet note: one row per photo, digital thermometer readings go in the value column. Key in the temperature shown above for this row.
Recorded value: 36.8 °C
